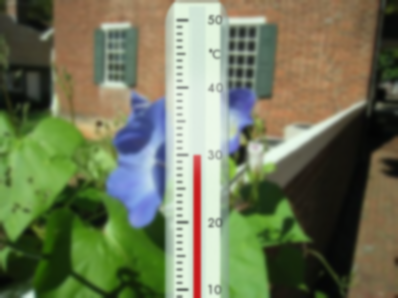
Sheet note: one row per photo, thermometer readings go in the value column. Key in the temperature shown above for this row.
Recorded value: 30 °C
